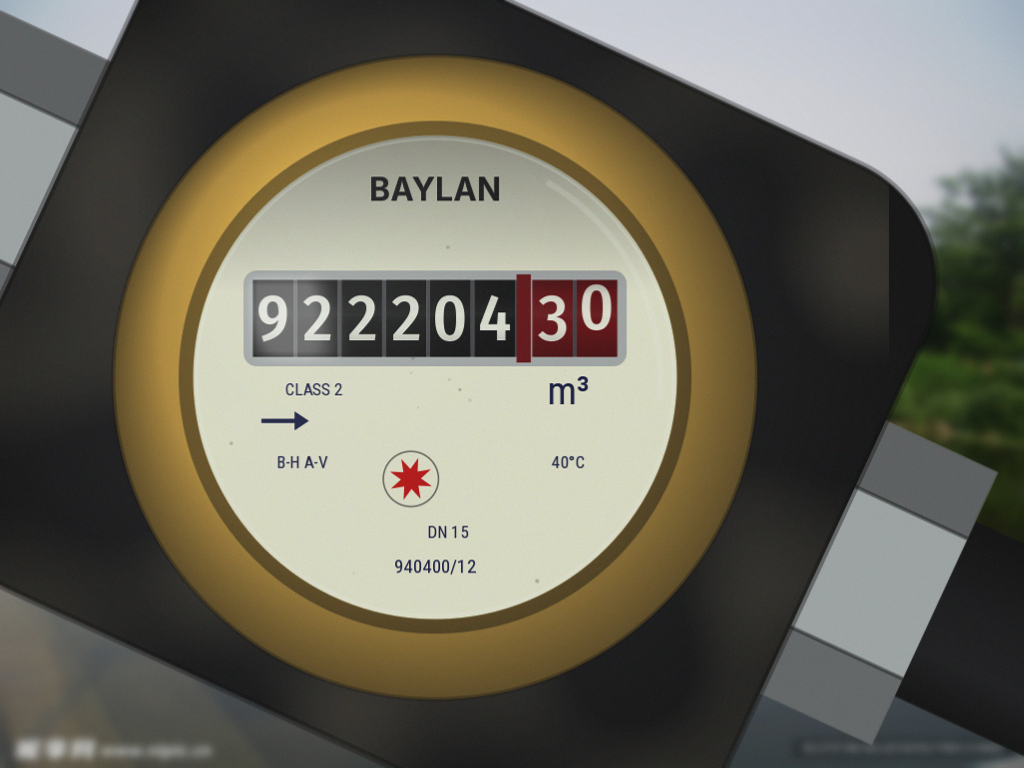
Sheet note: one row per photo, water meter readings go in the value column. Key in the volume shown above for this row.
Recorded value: 922204.30 m³
